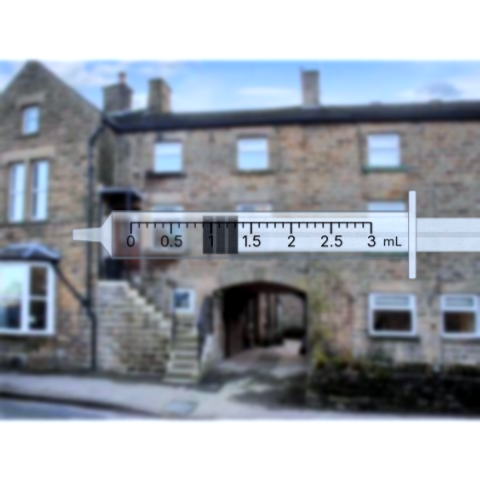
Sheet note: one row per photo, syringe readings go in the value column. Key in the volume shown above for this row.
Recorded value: 0.9 mL
